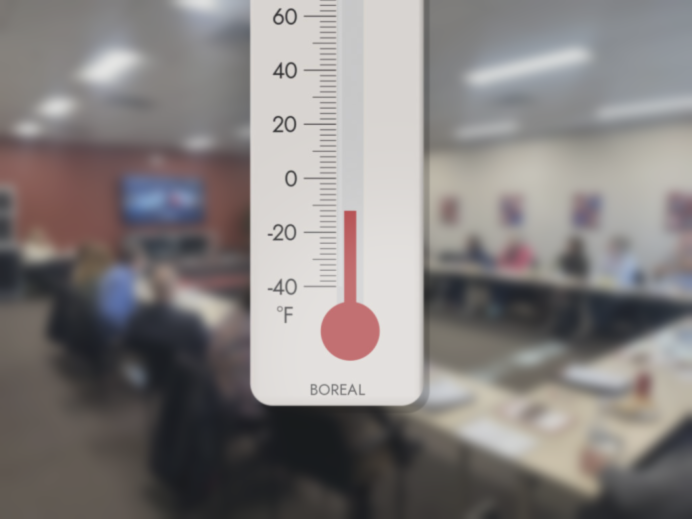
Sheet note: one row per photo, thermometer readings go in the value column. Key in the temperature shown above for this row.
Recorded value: -12 °F
